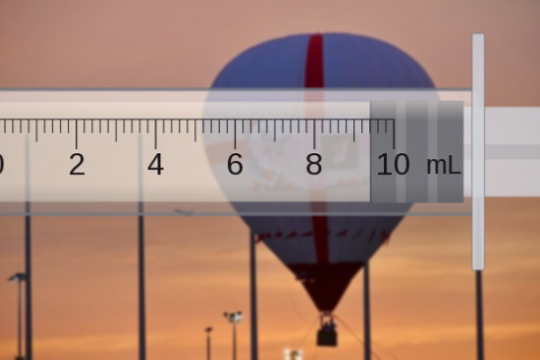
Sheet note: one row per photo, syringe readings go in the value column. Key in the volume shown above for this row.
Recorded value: 9.4 mL
